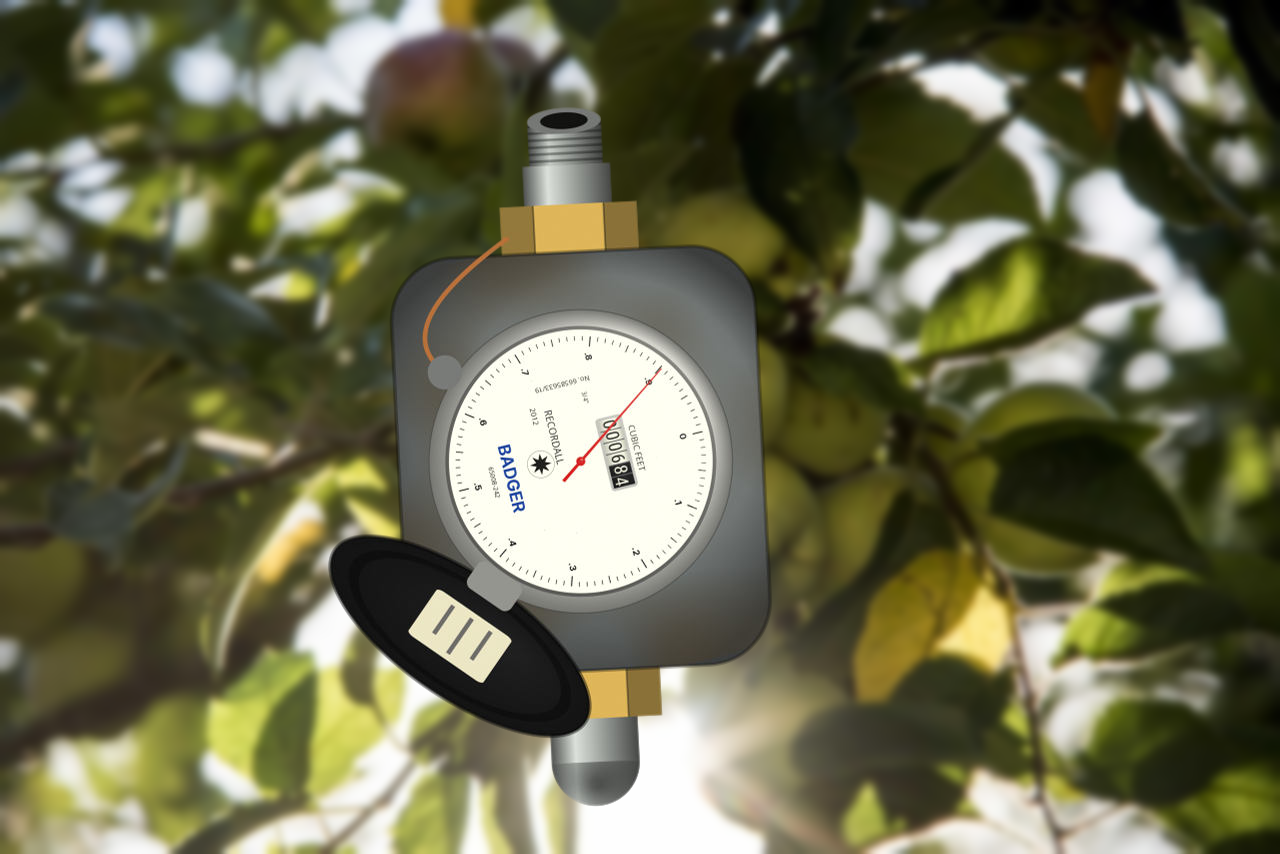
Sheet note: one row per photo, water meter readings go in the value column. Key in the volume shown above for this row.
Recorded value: 683.90 ft³
